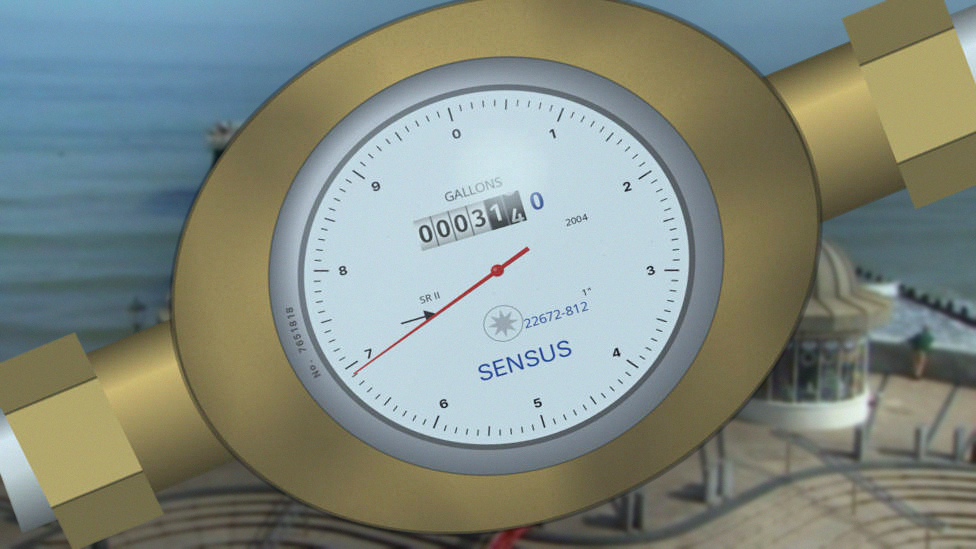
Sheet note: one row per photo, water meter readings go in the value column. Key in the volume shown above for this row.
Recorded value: 3136.9 gal
